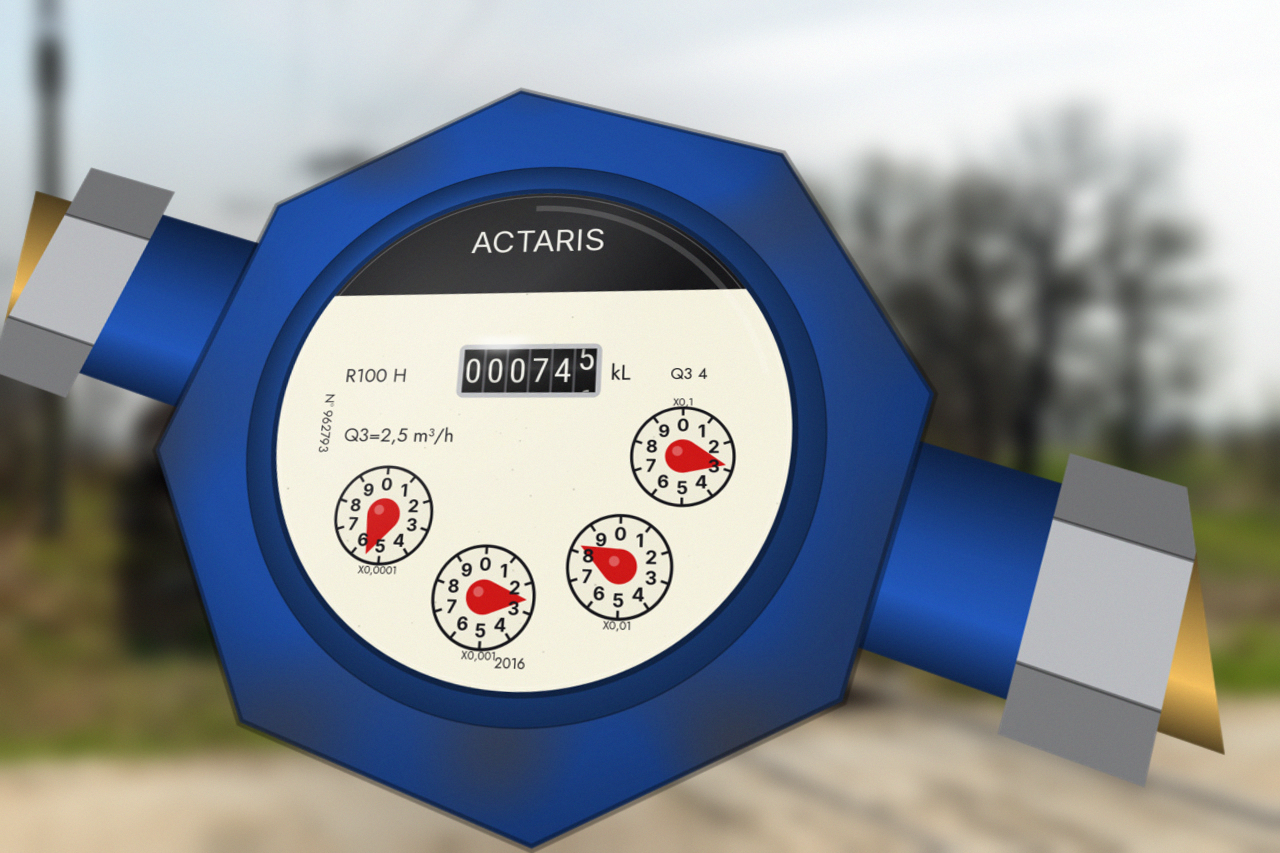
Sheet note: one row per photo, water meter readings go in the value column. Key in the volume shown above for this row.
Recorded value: 745.2825 kL
